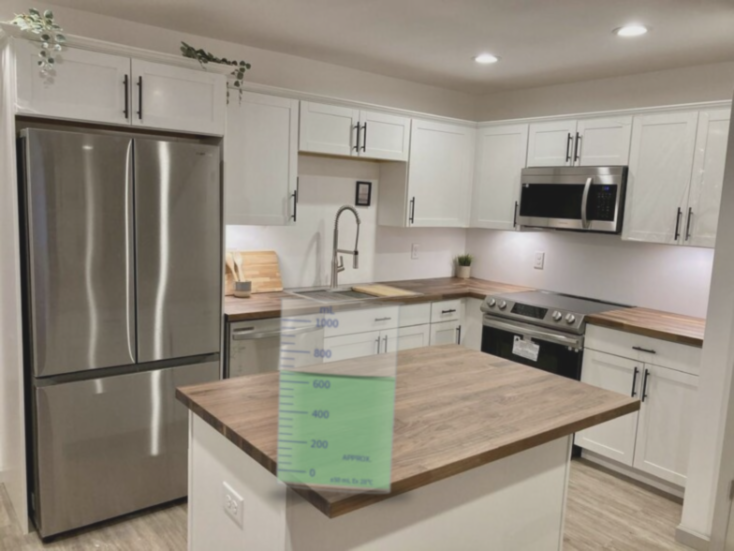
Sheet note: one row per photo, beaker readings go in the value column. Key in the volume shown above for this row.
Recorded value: 650 mL
